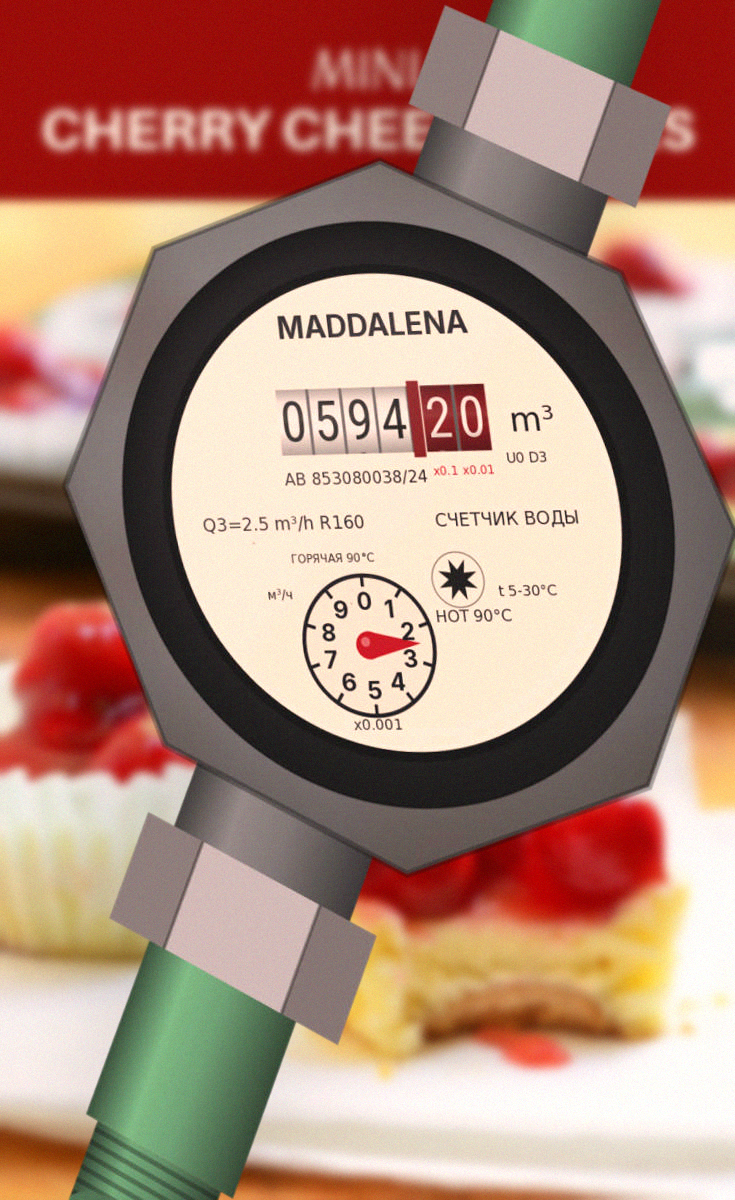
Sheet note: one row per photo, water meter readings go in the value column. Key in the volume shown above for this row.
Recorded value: 594.202 m³
